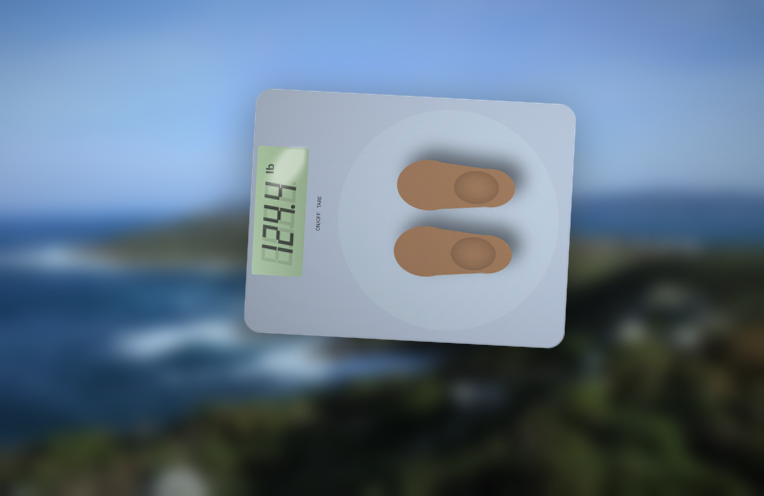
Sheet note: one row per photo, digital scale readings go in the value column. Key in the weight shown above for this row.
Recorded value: 124.4 lb
